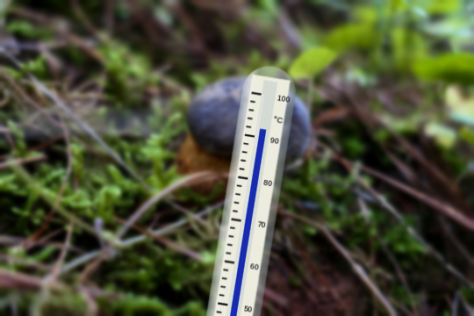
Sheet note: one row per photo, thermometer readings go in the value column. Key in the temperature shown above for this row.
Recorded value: 92 °C
